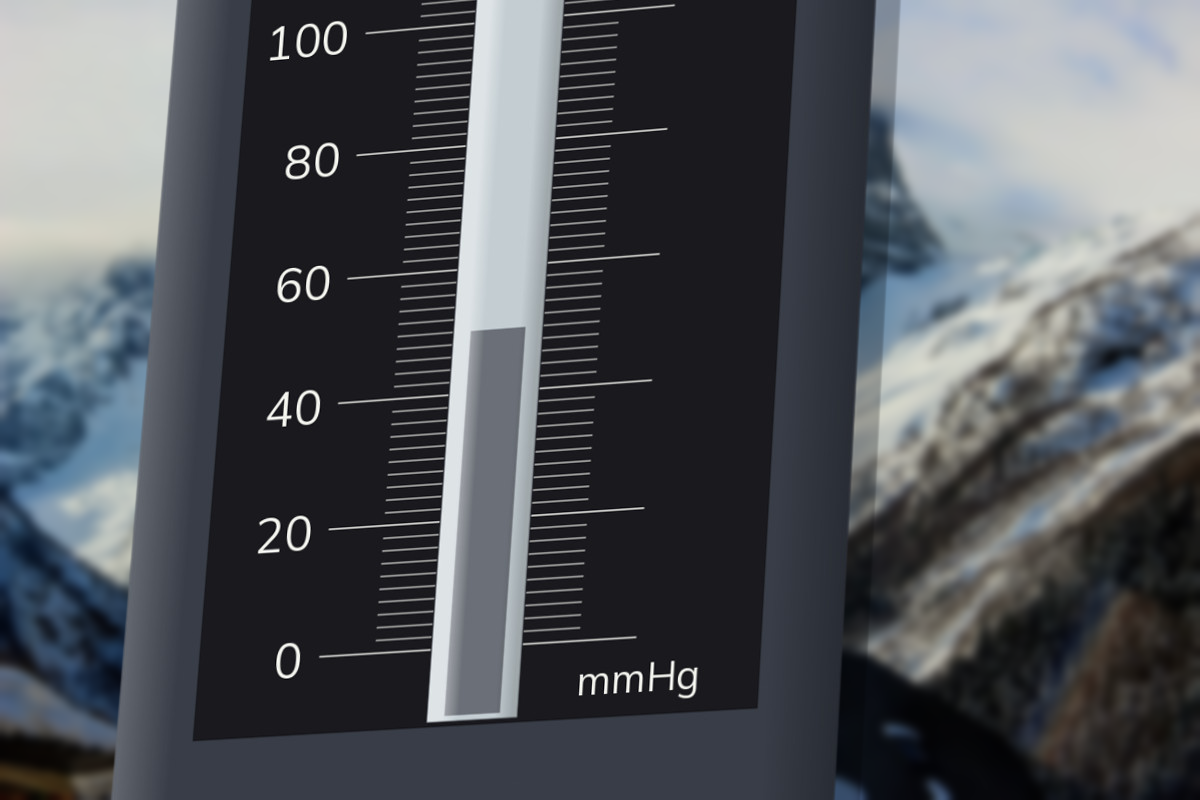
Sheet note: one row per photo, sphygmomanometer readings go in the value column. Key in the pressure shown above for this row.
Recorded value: 50 mmHg
